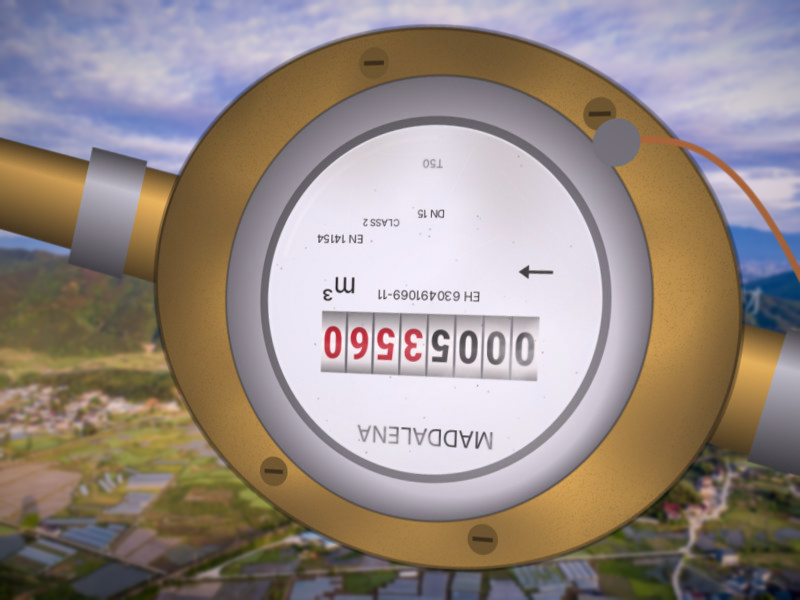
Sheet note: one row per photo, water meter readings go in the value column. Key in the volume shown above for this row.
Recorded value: 5.3560 m³
